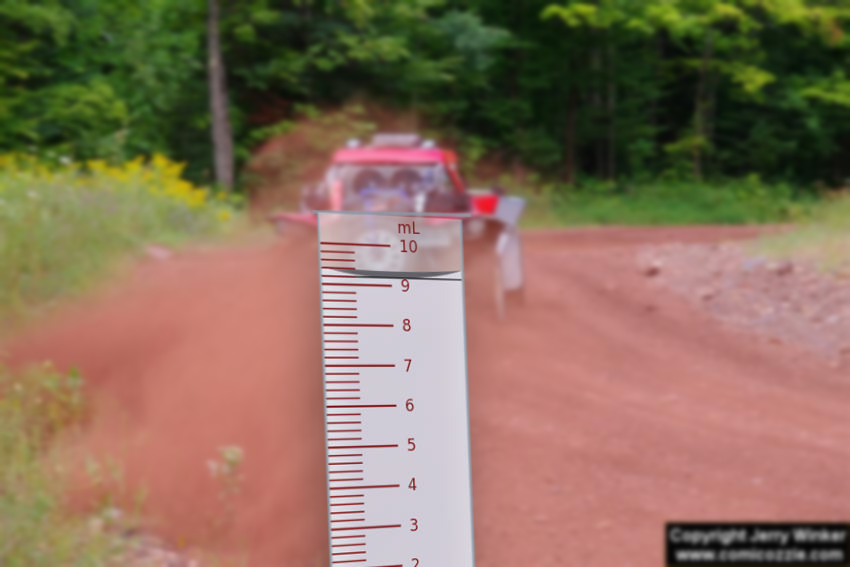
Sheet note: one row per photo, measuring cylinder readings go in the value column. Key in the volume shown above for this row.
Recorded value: 9.2 mL
